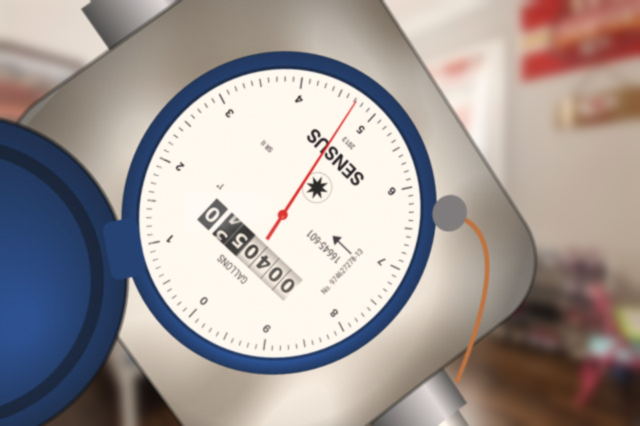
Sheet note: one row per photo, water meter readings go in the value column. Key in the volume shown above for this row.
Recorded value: 40534.7 gal
